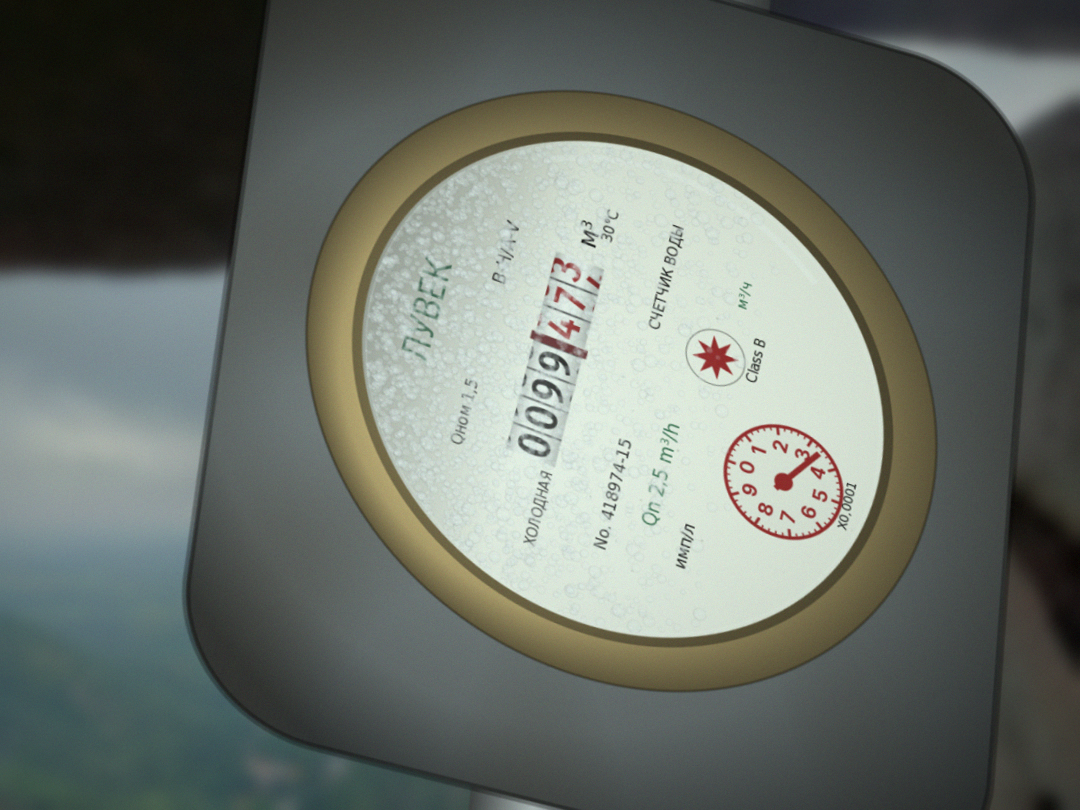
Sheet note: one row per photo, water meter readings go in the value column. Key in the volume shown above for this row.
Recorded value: 99.4733 m³
